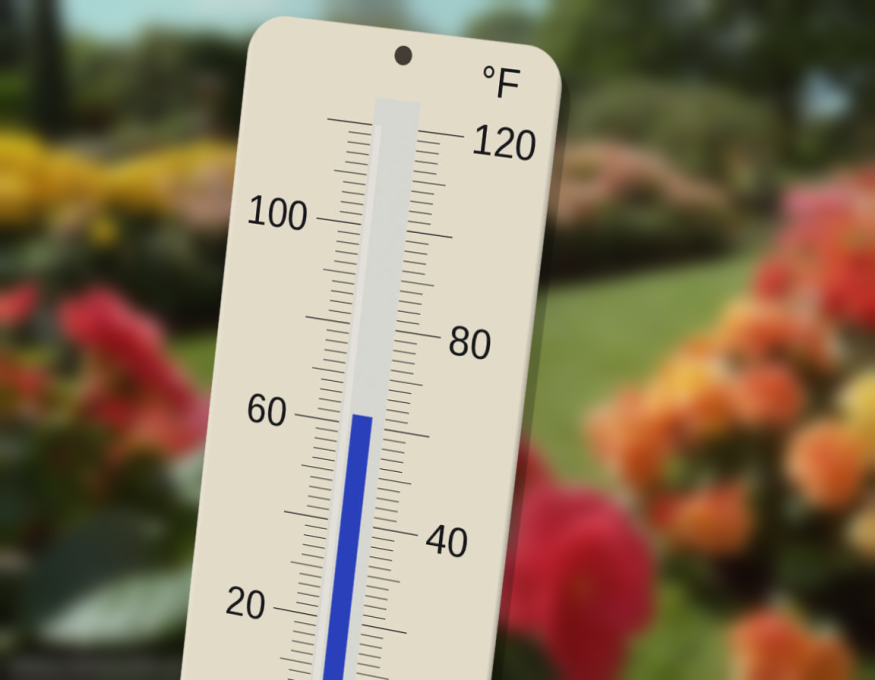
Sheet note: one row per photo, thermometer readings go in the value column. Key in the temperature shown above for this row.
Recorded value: 62 °F
